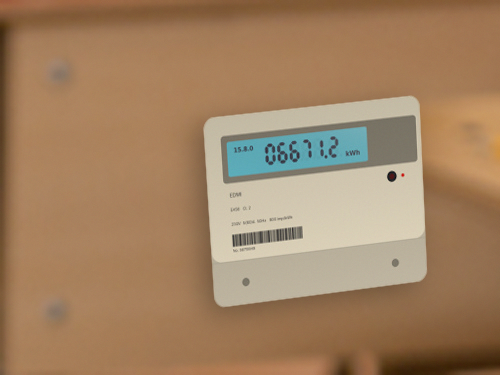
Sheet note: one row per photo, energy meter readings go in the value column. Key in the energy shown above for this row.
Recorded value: 6671.2 kWh
